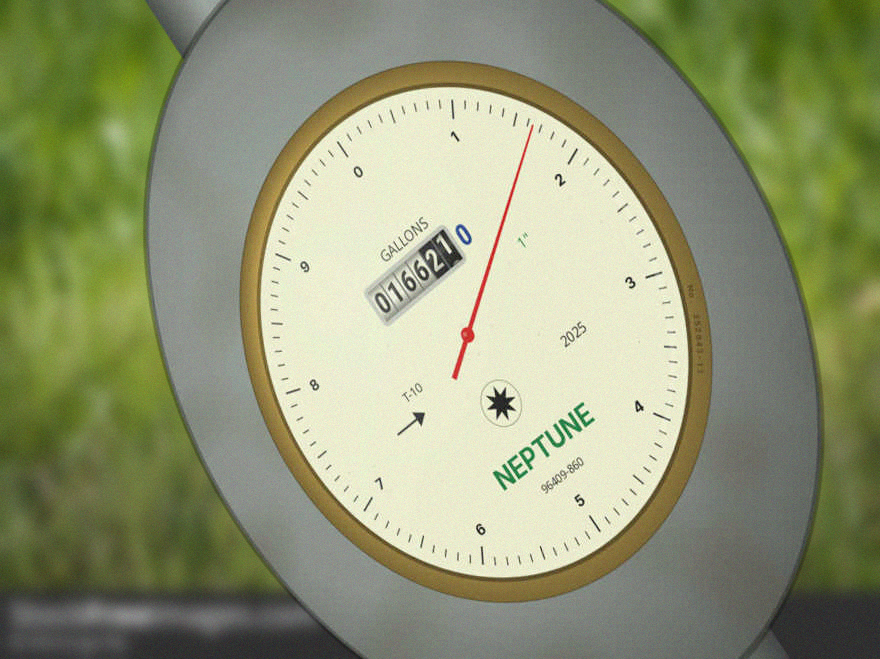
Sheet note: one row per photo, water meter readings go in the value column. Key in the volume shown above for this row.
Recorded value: 166211.6 gal
